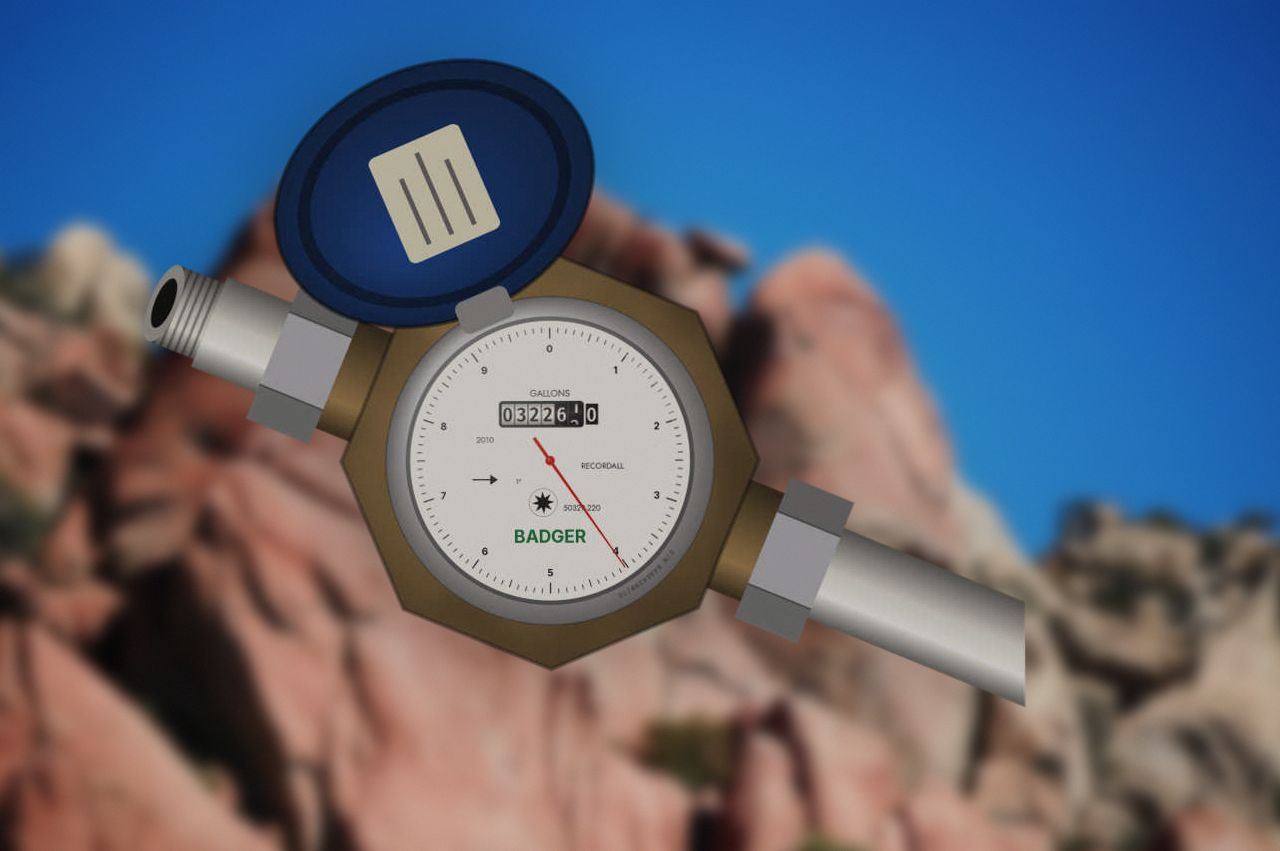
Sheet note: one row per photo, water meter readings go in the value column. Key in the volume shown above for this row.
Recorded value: 322614.0 gal
